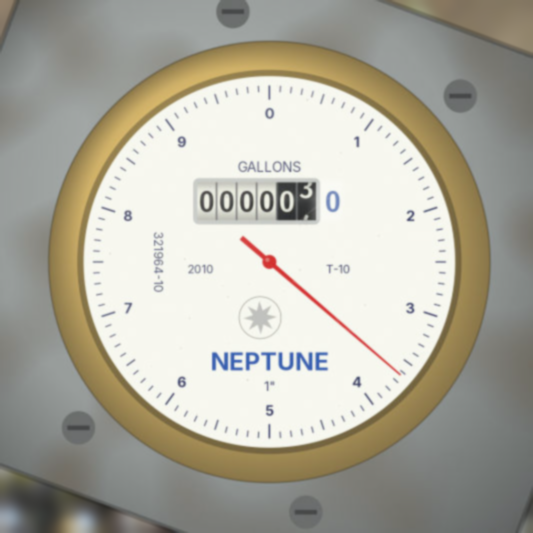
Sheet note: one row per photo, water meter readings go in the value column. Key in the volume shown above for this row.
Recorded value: 33.6 gal
